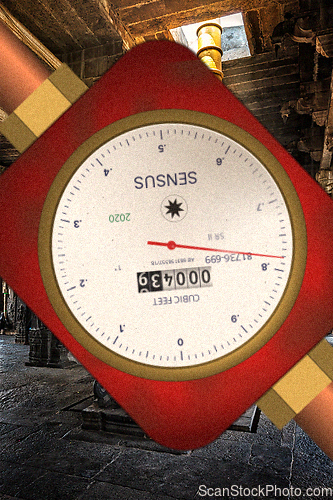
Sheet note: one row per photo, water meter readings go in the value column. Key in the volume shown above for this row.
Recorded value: 438.78 ft³
